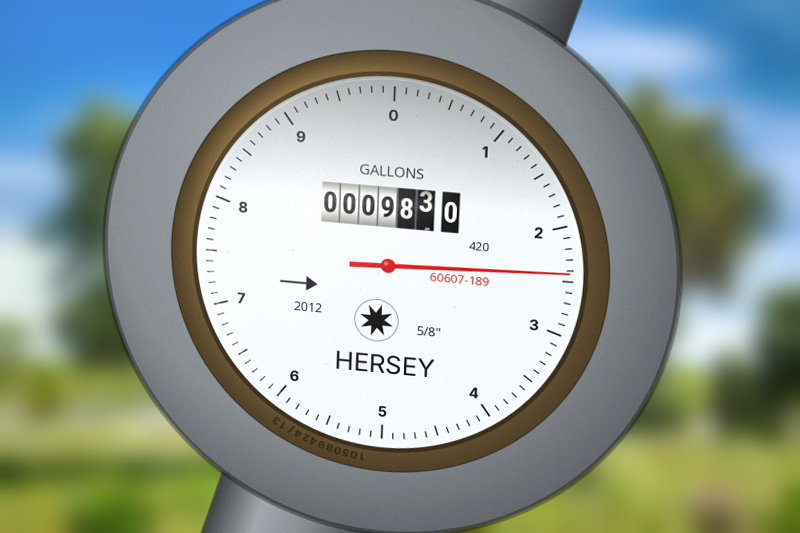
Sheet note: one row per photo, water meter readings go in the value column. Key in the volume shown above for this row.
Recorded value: 9832.4 gal
